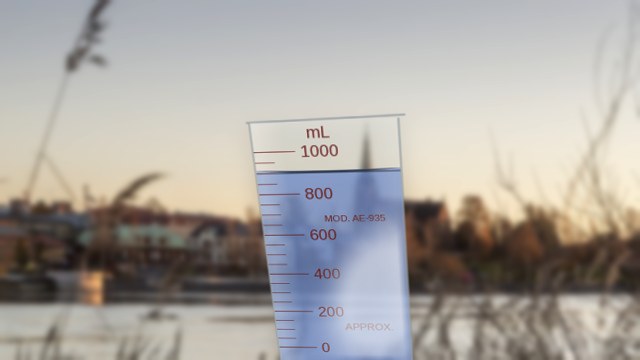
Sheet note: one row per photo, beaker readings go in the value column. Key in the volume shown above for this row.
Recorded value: 900 mL
